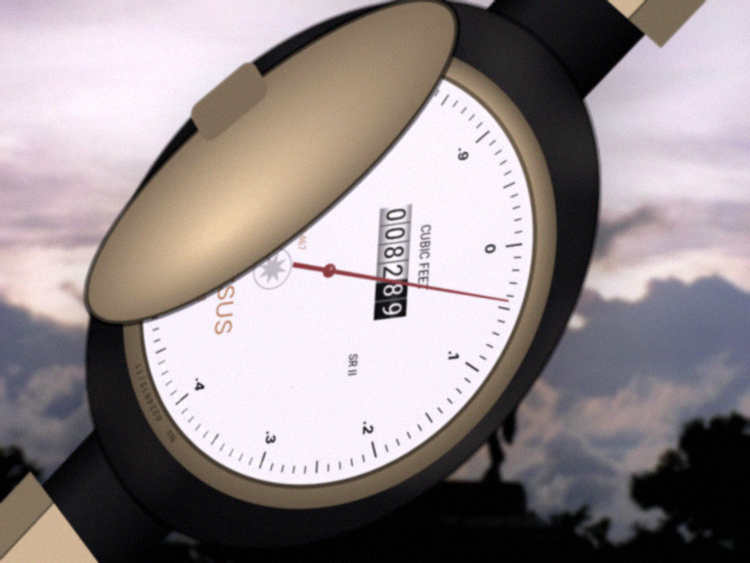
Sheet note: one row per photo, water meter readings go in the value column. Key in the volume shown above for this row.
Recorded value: 8289.04 ft³
